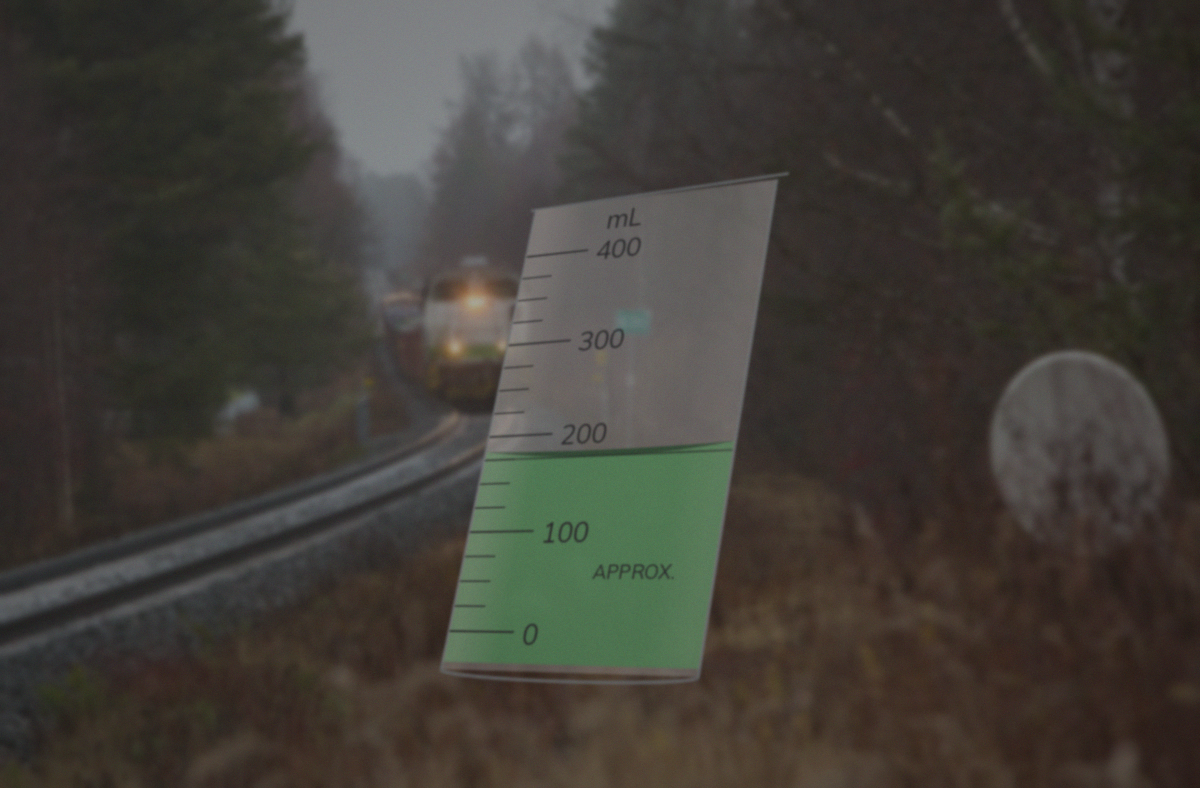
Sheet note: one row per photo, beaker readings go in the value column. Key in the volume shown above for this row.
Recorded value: 175 mL
